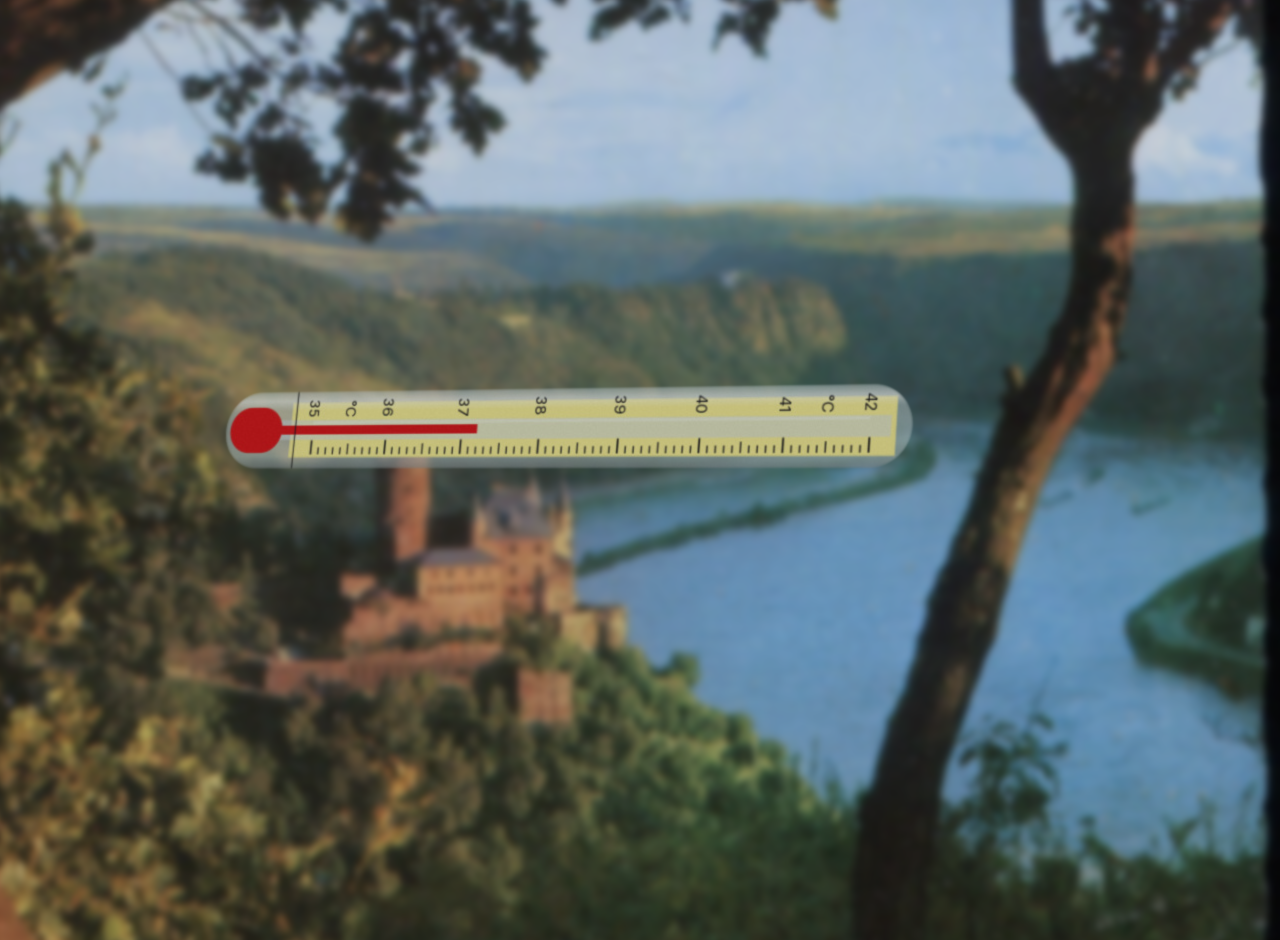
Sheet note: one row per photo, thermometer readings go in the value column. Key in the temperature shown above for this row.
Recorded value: 37.2 °C
